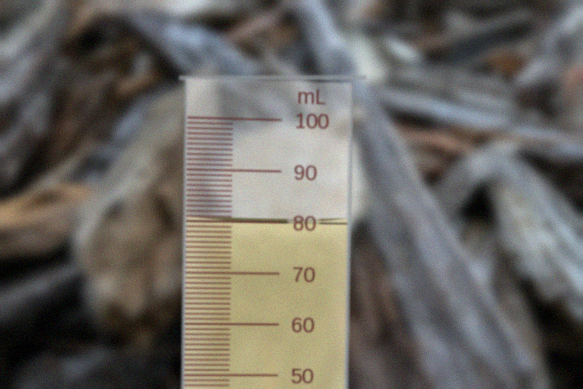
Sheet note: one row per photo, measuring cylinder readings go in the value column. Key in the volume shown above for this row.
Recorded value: 80 mL
